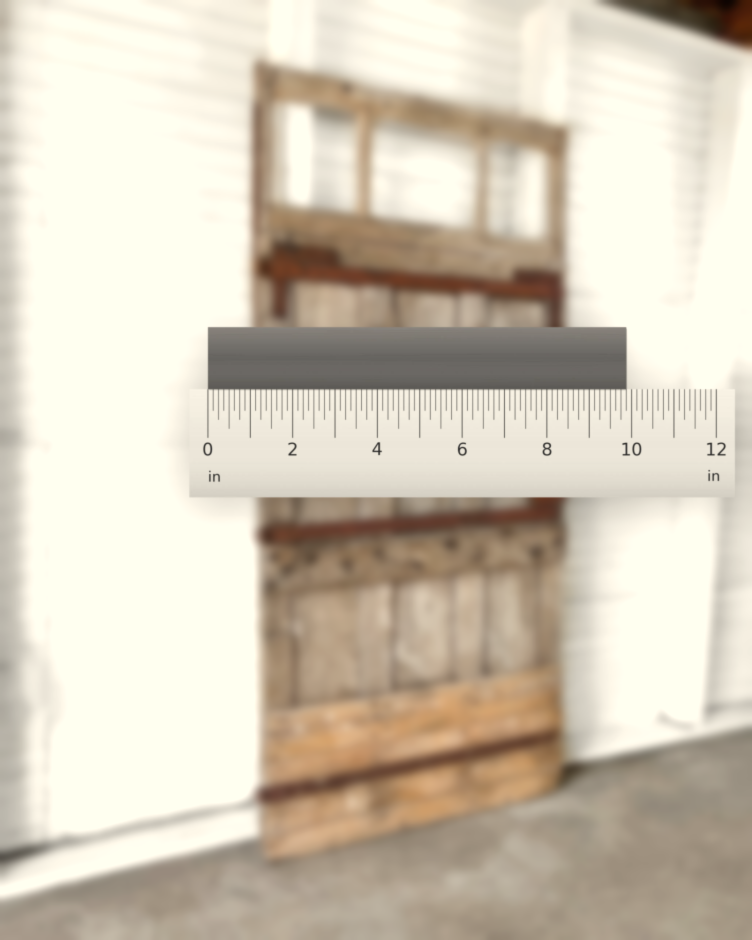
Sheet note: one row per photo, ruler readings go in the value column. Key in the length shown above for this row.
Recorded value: 9.875 in
